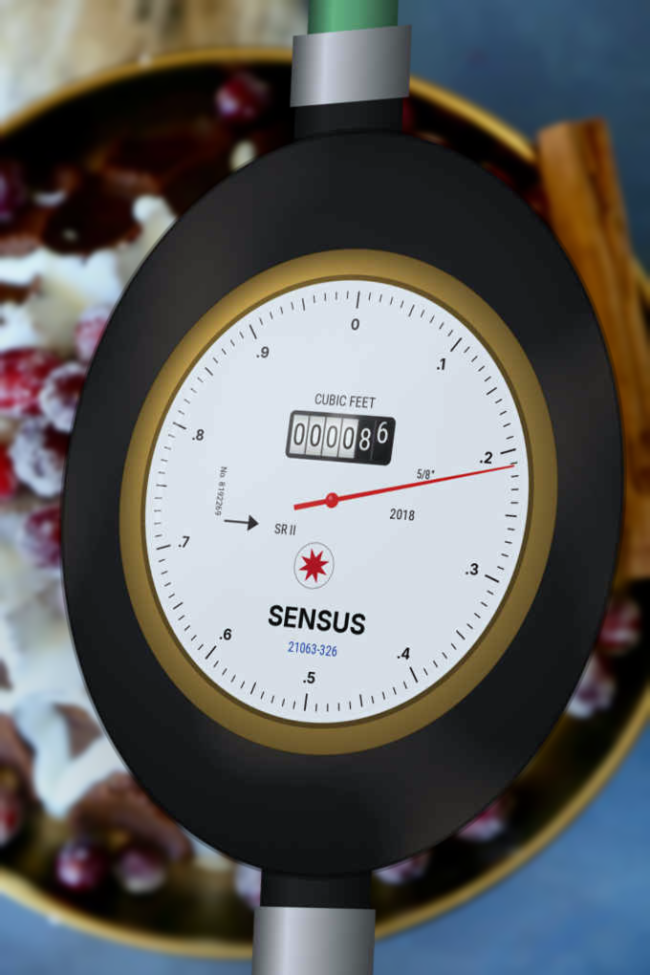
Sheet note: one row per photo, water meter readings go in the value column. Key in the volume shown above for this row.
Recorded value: 86.21 ft³
